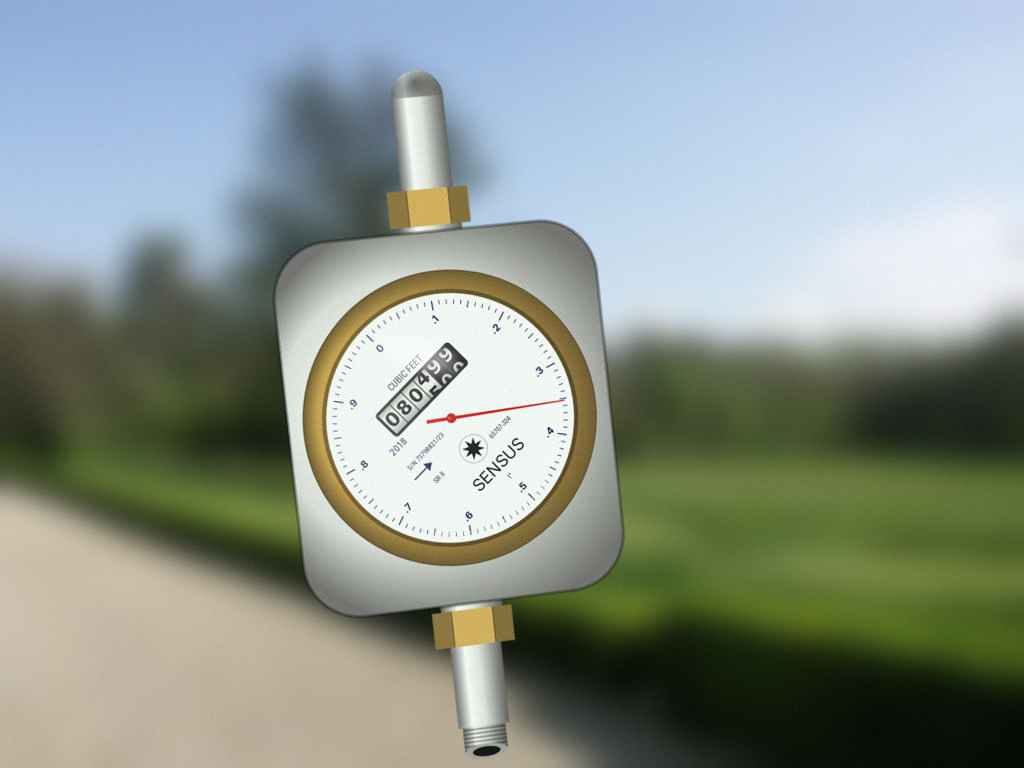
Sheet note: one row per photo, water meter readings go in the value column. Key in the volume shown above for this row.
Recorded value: 80499.35 ft³
